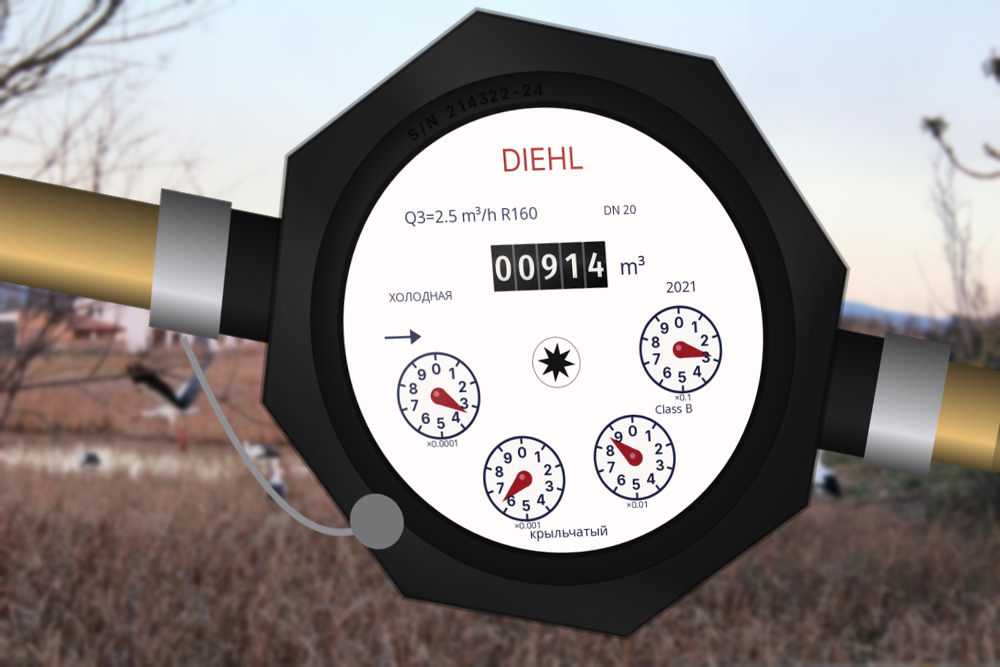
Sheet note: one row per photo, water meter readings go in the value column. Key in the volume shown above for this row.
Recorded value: 914.2863 m³
